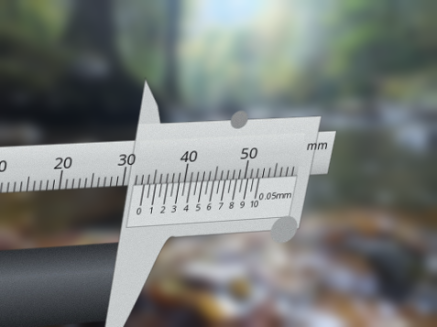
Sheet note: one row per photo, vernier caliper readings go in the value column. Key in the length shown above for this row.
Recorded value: 33.4 mm
